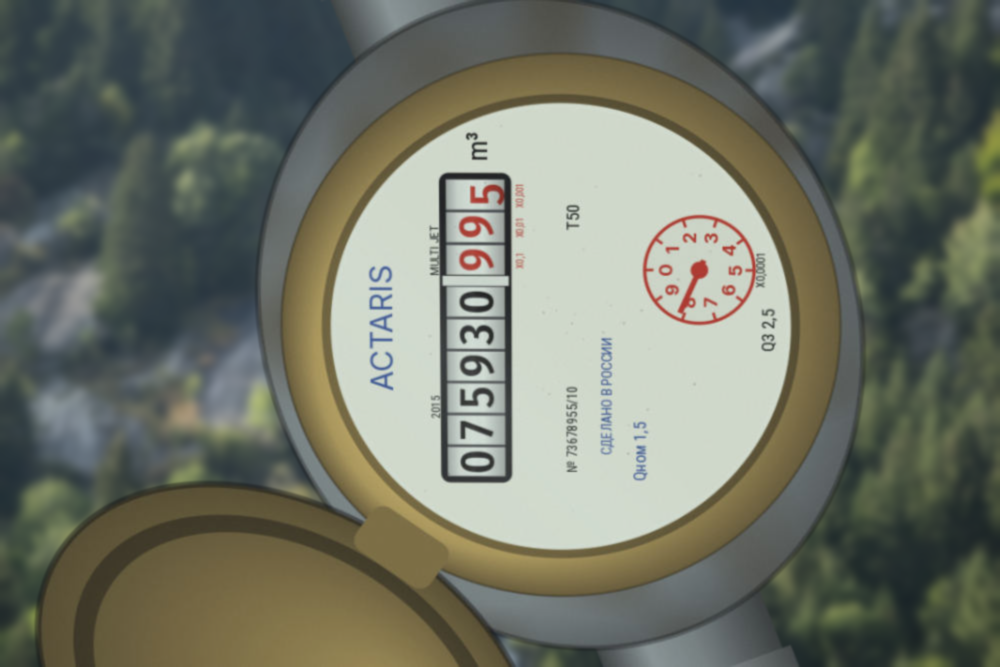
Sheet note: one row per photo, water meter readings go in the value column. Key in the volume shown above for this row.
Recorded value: 75930.9948 m³
